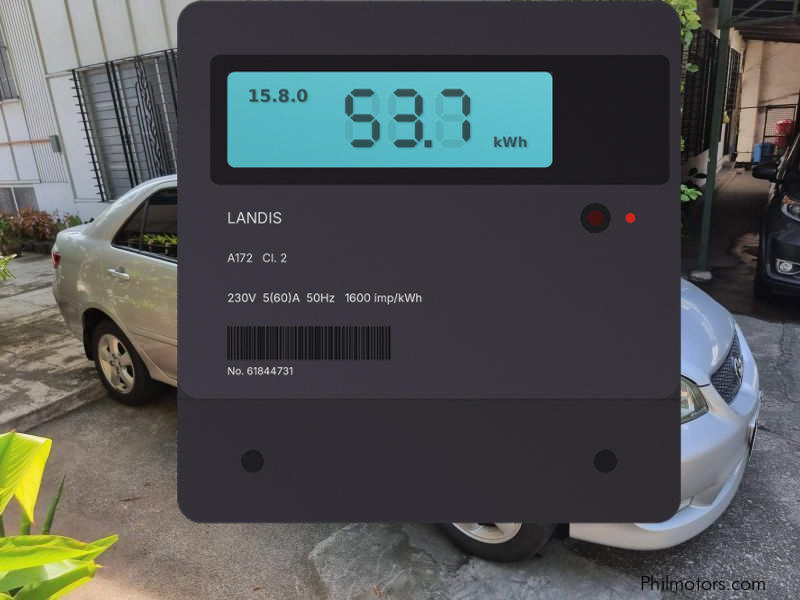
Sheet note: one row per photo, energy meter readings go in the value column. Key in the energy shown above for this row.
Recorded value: 53.7 kWh
